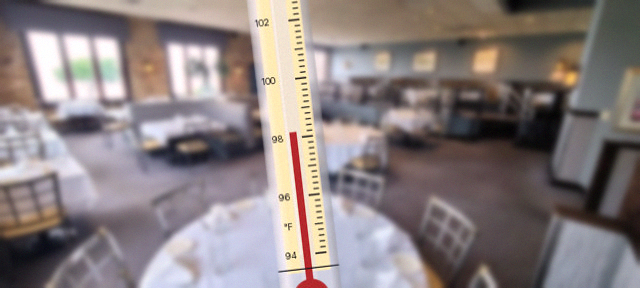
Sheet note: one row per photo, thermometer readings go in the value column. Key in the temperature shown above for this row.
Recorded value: 98.2 °F
